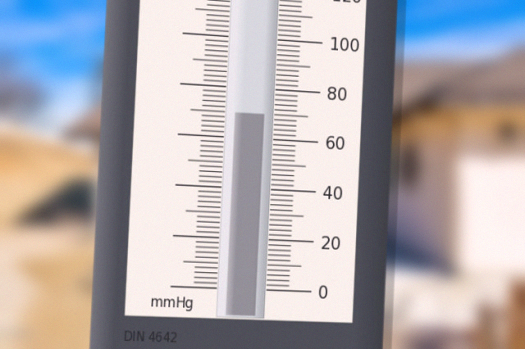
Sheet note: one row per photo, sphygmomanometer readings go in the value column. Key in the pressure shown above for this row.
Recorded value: 70 mmHg
